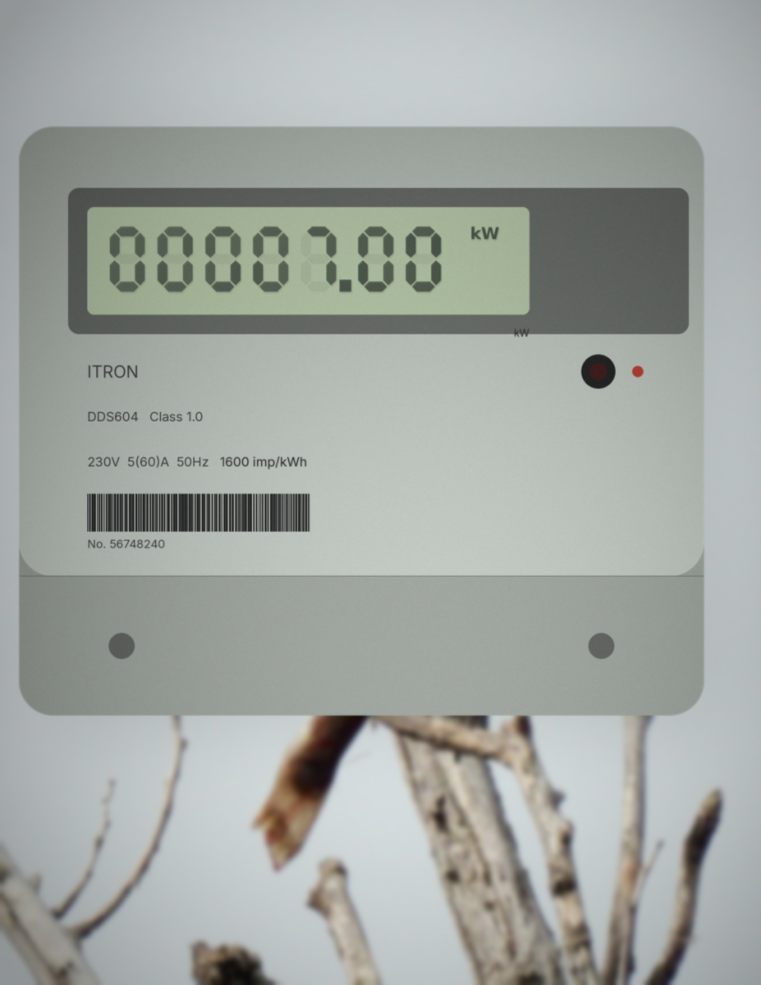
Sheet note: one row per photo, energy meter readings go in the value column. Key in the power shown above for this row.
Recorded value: 7.00 kW
